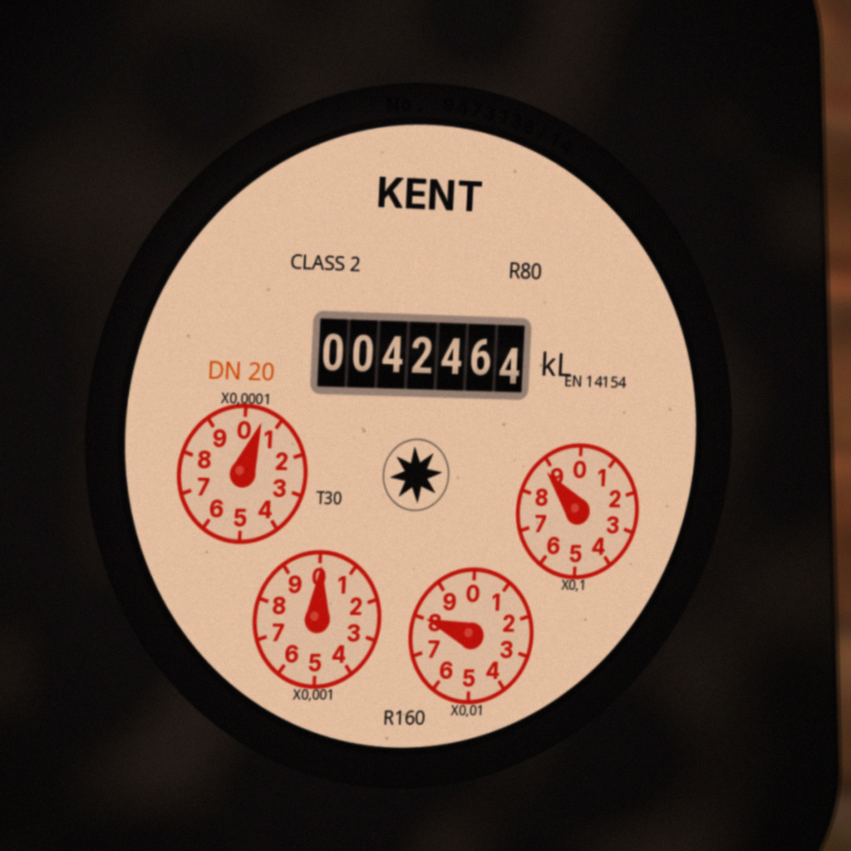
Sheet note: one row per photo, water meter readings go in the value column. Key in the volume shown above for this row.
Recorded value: 42463.8800 kL
